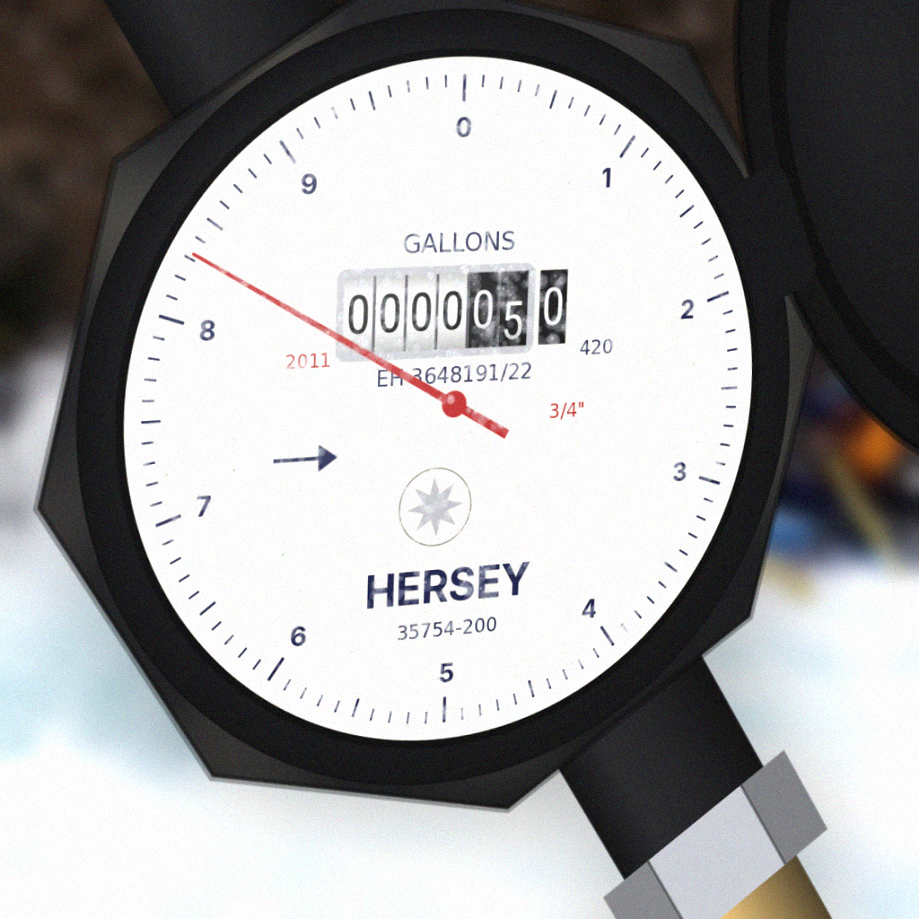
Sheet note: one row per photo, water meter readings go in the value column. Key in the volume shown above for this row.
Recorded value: 48.3 gal
